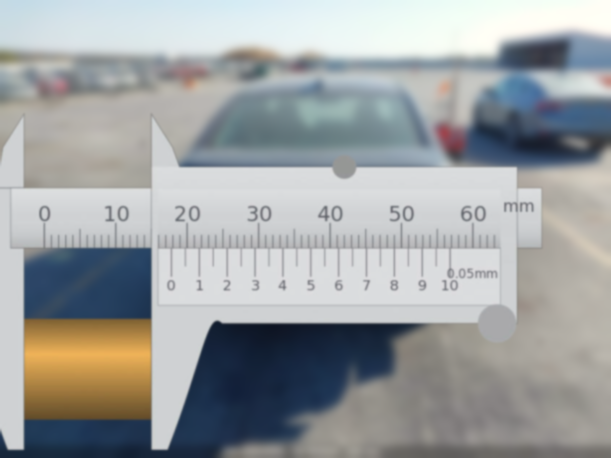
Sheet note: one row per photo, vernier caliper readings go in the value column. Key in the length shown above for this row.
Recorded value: 17.8 mm
